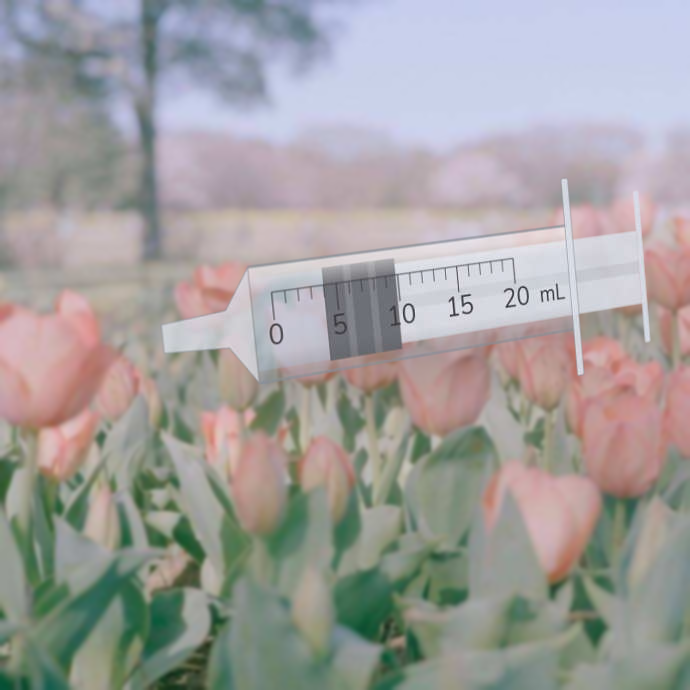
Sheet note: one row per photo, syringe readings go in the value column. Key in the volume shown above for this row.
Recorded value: 4 mL
